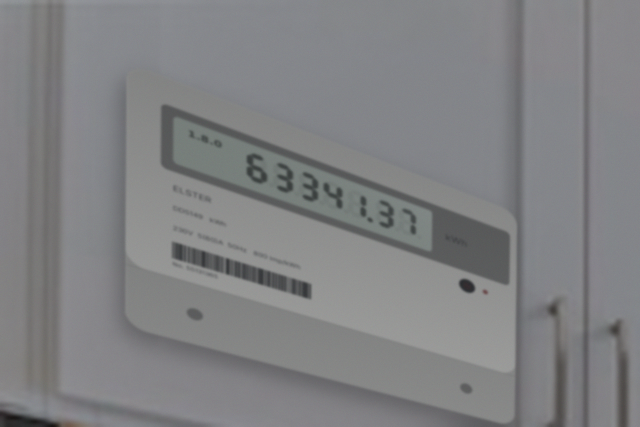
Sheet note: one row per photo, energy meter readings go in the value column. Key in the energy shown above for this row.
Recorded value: 63341.37 kWh
